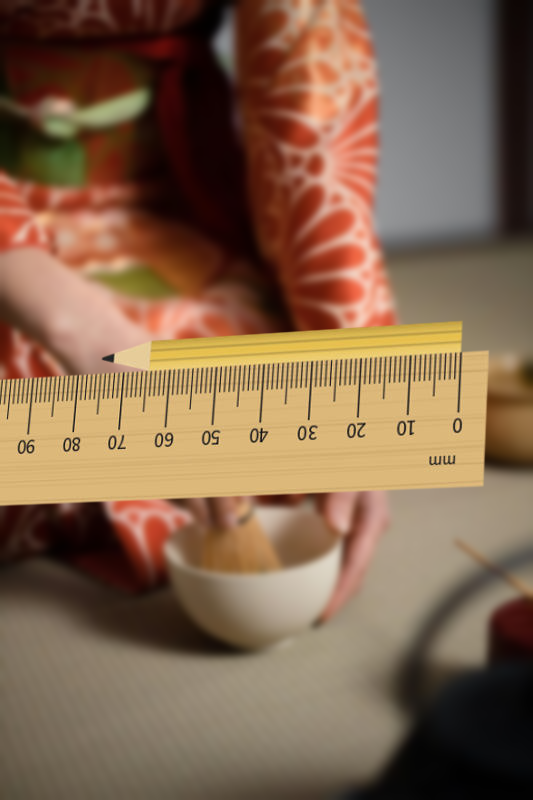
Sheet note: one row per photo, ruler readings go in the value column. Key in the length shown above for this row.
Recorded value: 75 mm
